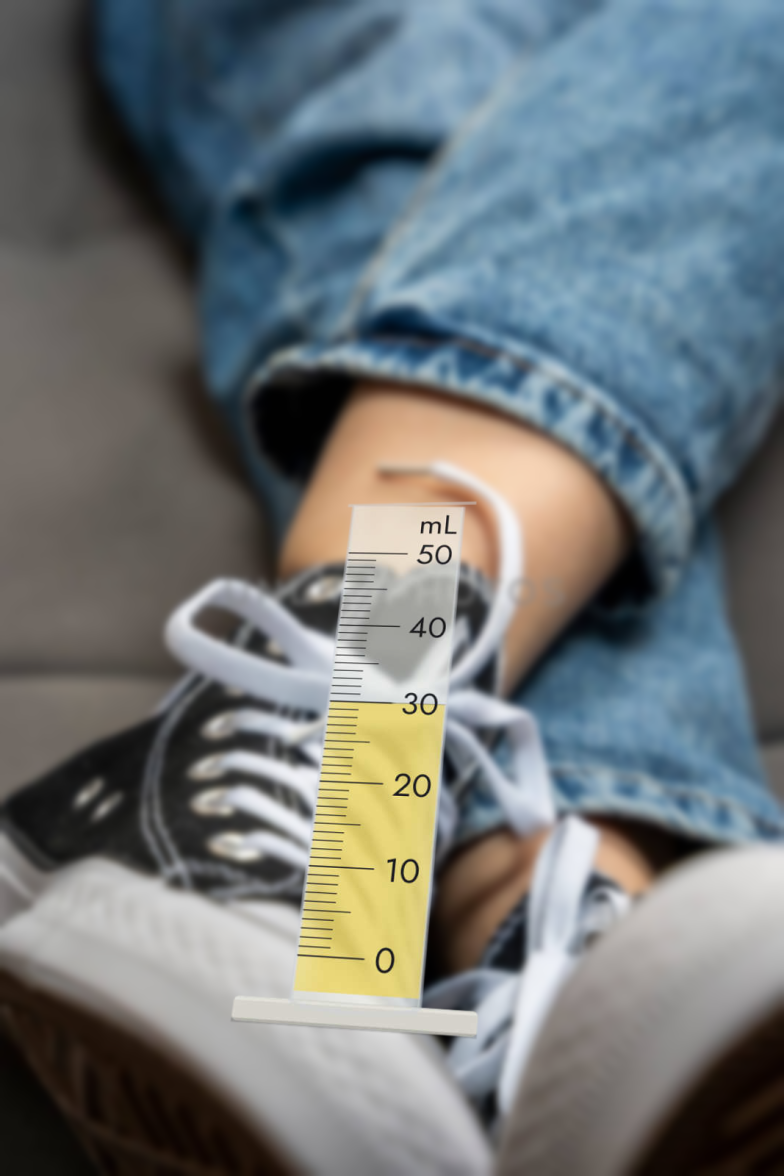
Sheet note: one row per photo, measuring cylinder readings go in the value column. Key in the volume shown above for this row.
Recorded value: 30 mL
